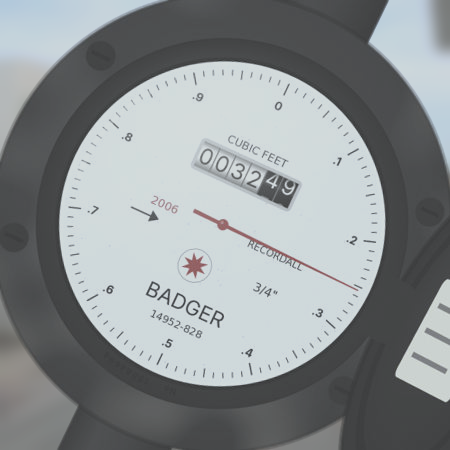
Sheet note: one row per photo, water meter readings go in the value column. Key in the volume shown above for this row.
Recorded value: 3249.25 ft³
